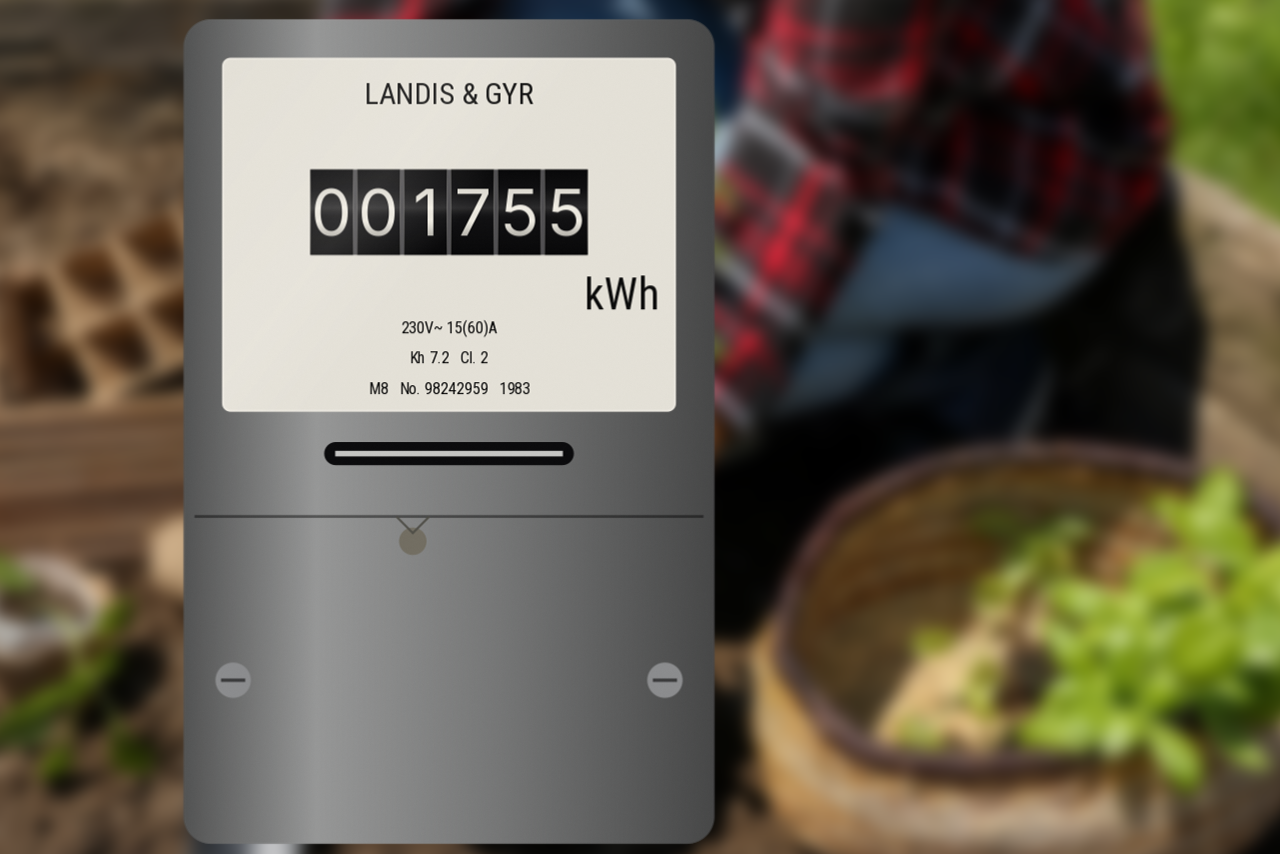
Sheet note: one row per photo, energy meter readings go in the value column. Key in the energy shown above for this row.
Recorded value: 1755 kWh
